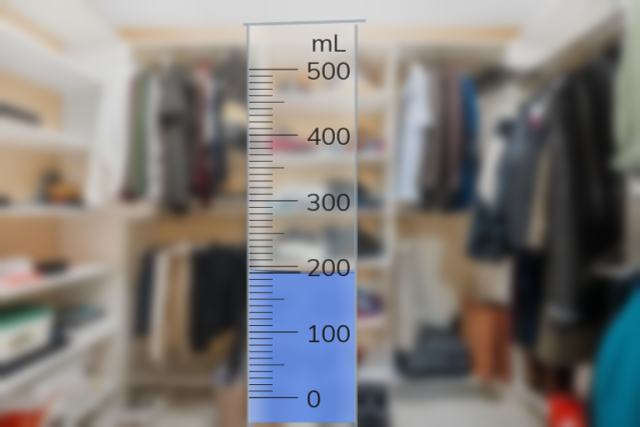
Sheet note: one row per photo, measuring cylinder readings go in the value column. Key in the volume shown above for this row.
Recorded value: 190 mL
